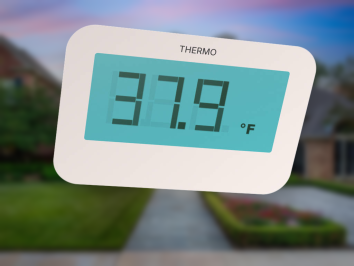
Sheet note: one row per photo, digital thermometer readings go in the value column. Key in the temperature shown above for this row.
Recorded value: 37.9 °F
